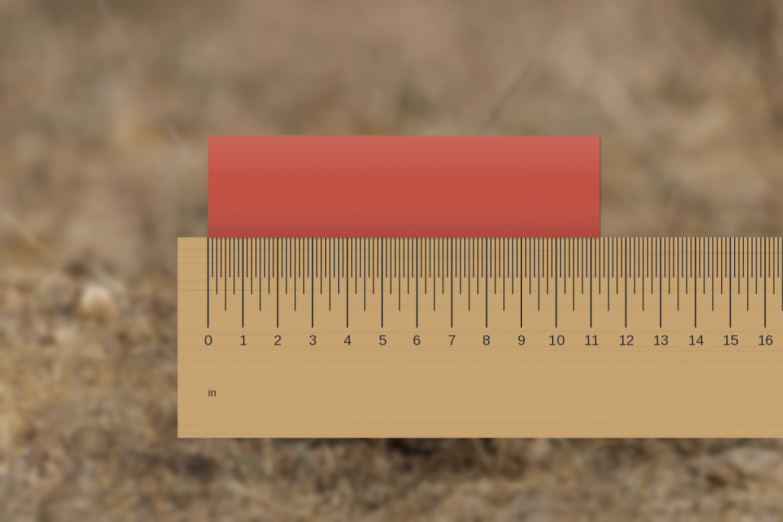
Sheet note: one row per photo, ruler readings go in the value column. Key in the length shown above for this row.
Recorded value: 11.25 in
